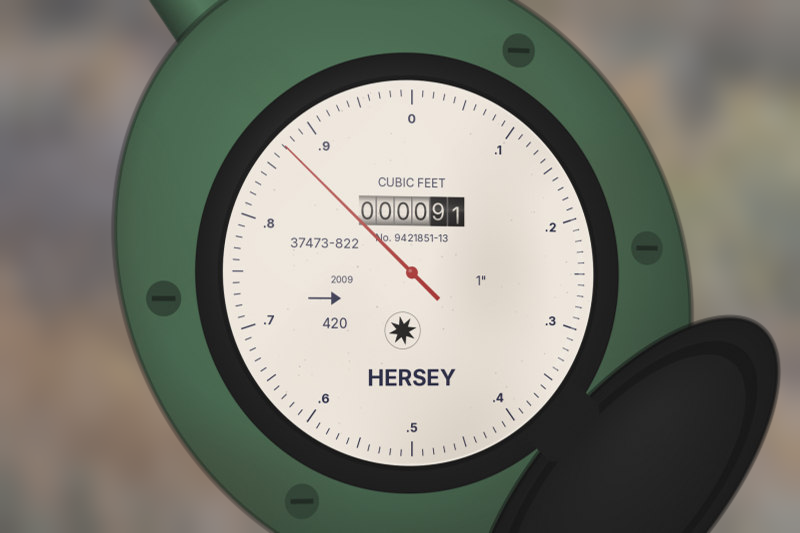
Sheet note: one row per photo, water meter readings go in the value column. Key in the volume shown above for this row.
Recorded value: 90.87 ft³
